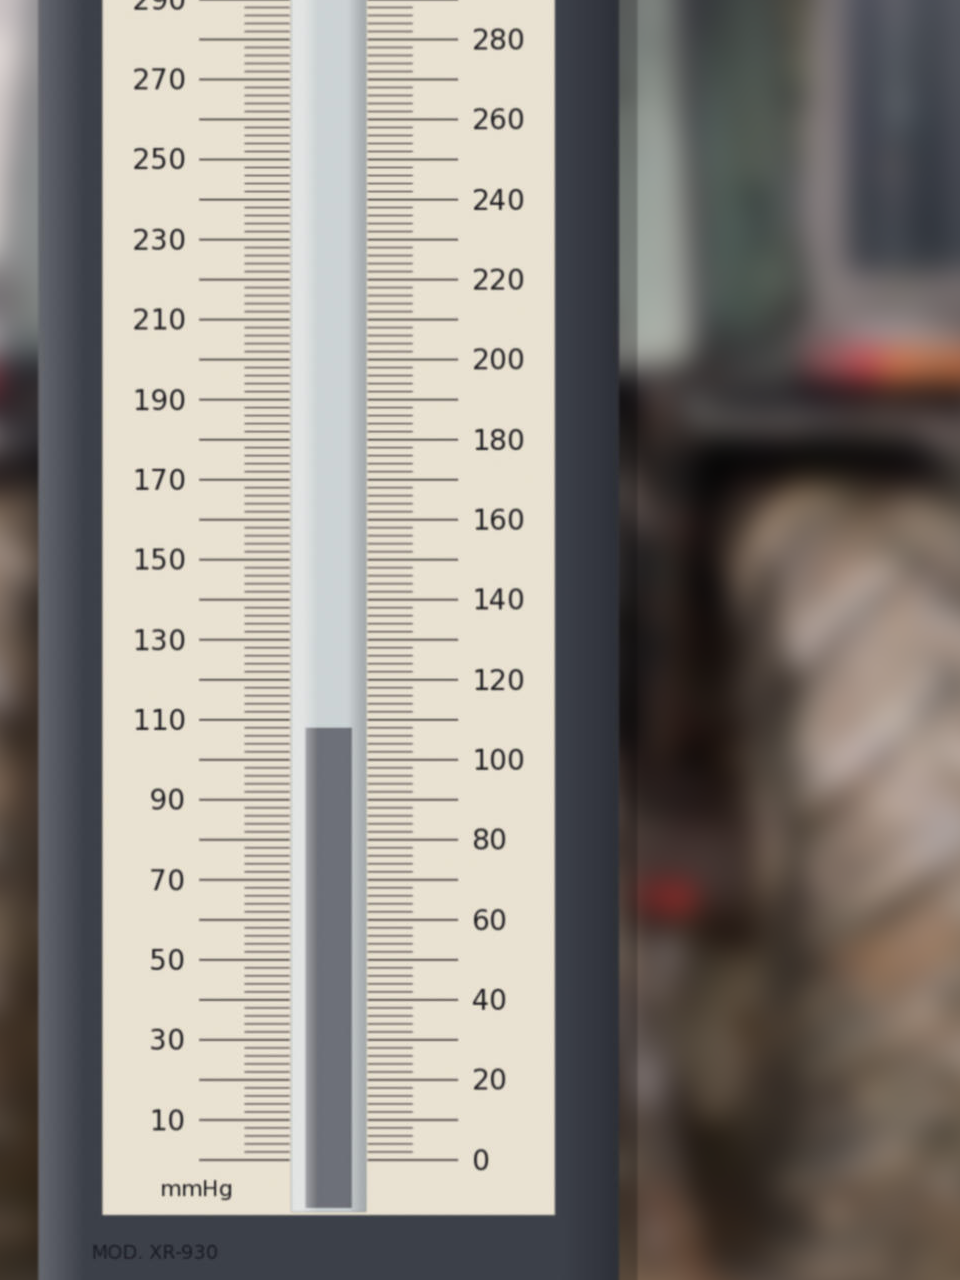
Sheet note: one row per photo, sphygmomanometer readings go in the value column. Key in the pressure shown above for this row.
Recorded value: 108 mmHg
